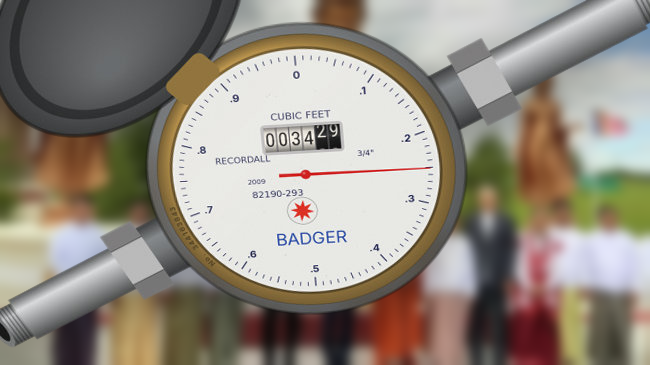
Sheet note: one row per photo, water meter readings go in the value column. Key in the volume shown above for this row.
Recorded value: 3429.25 ft³
